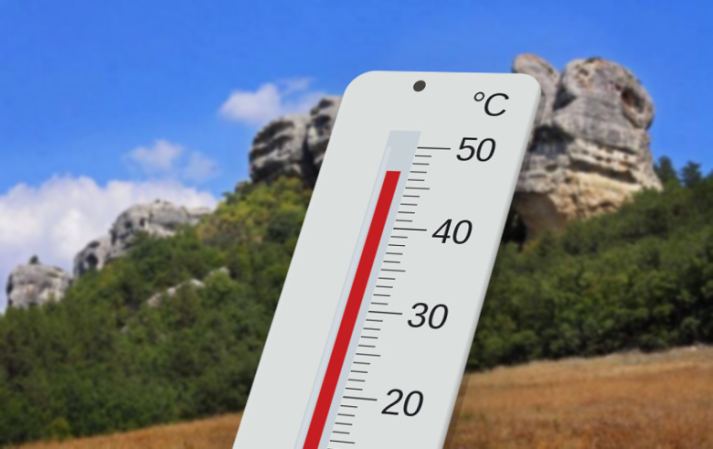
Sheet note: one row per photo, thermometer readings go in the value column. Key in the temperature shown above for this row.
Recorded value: 47 °C
